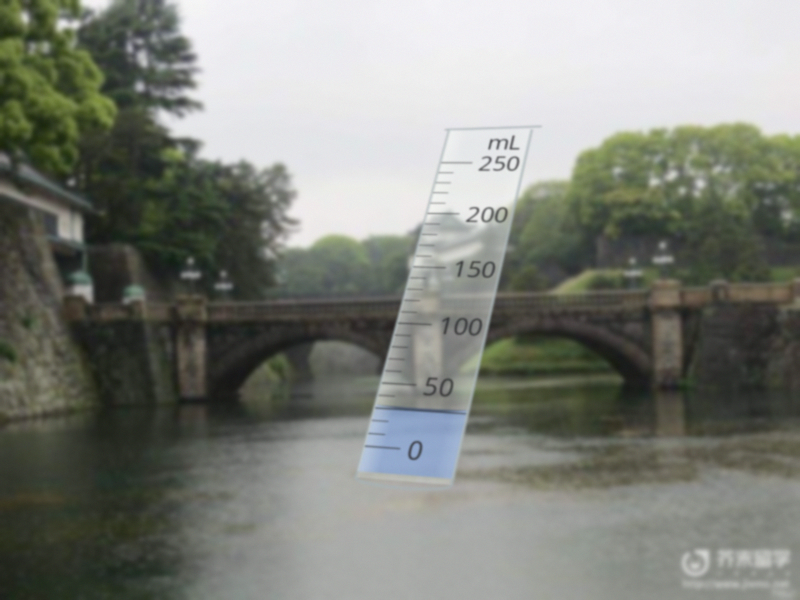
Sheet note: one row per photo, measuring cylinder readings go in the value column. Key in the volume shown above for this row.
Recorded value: 30 mL
